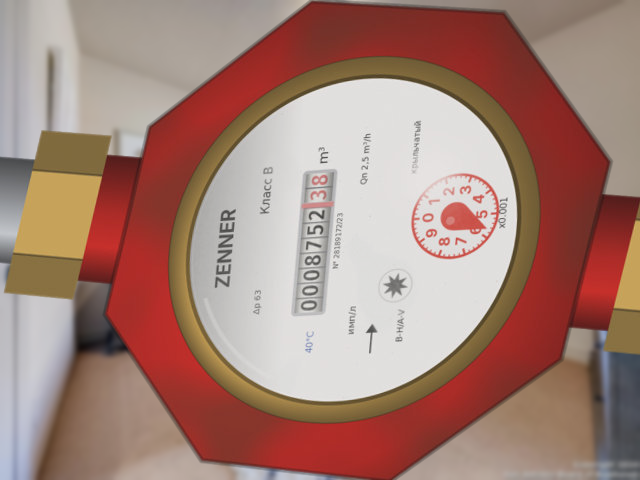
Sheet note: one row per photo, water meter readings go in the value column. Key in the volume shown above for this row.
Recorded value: 8752.385 m³
